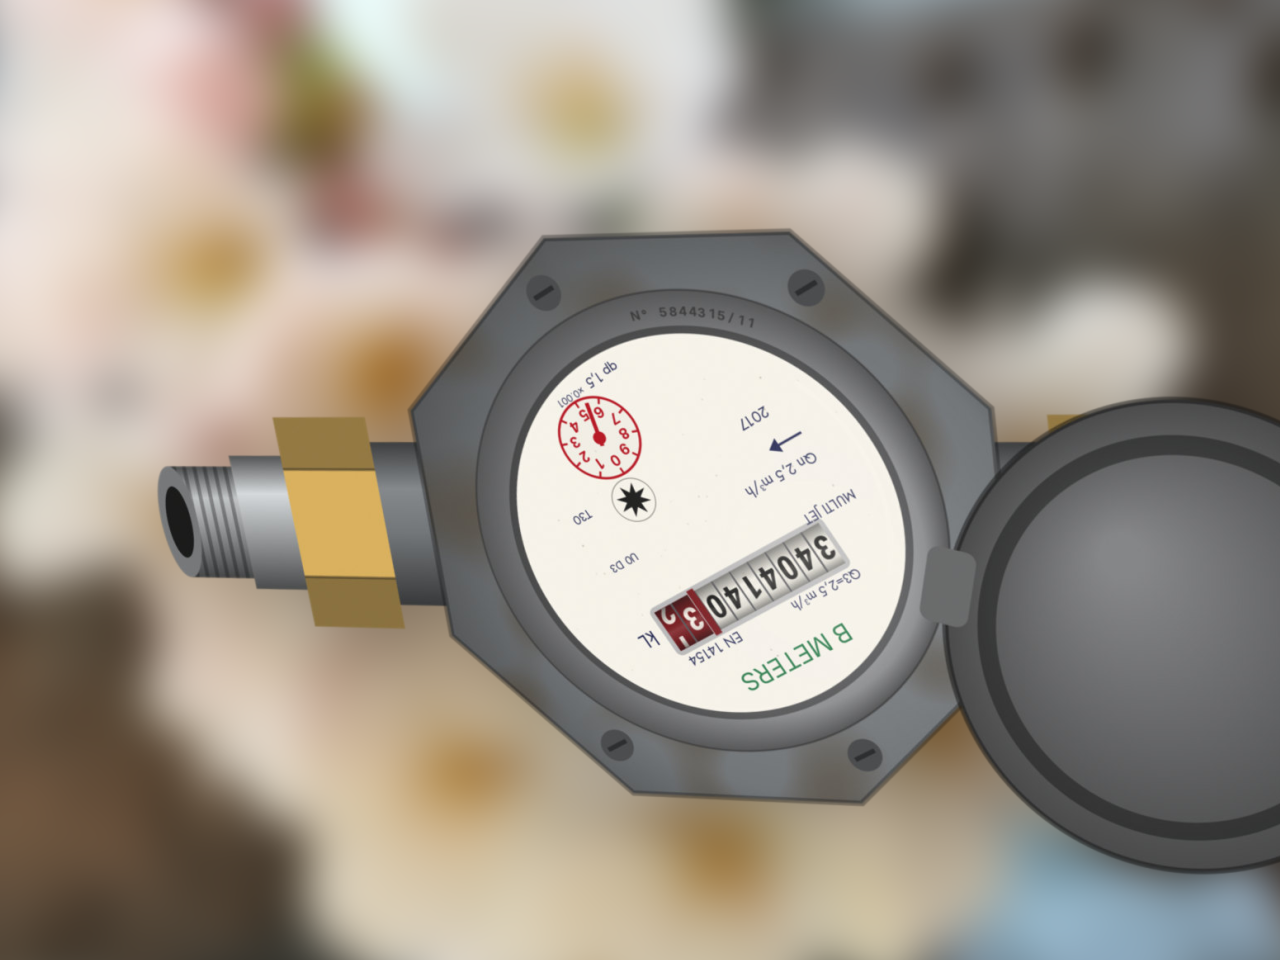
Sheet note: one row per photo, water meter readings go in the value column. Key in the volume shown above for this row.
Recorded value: 3404140.315 kL
